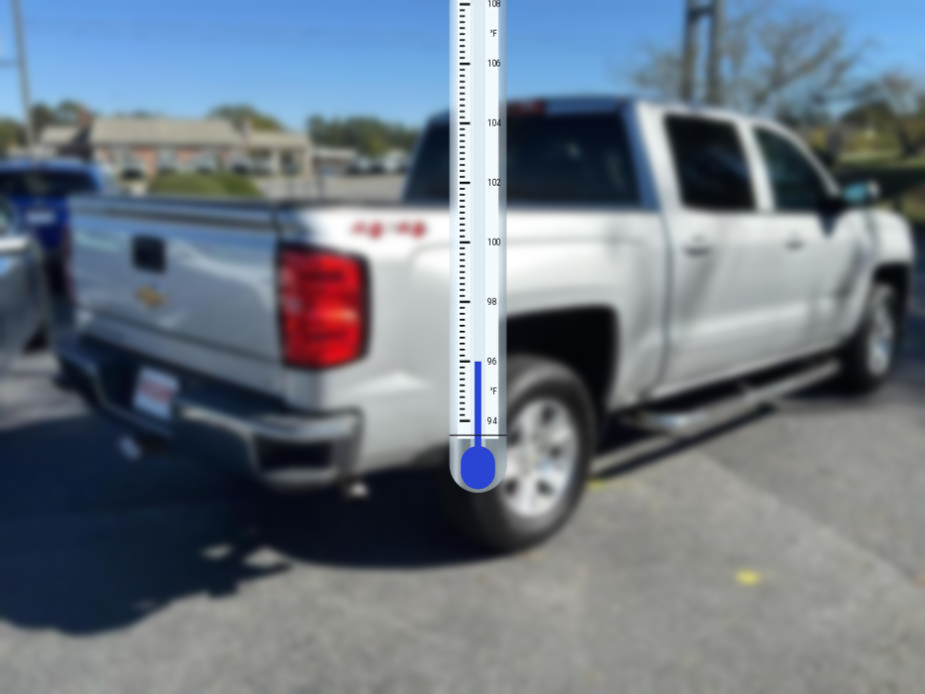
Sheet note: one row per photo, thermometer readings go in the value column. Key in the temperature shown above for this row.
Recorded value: 96 °F
